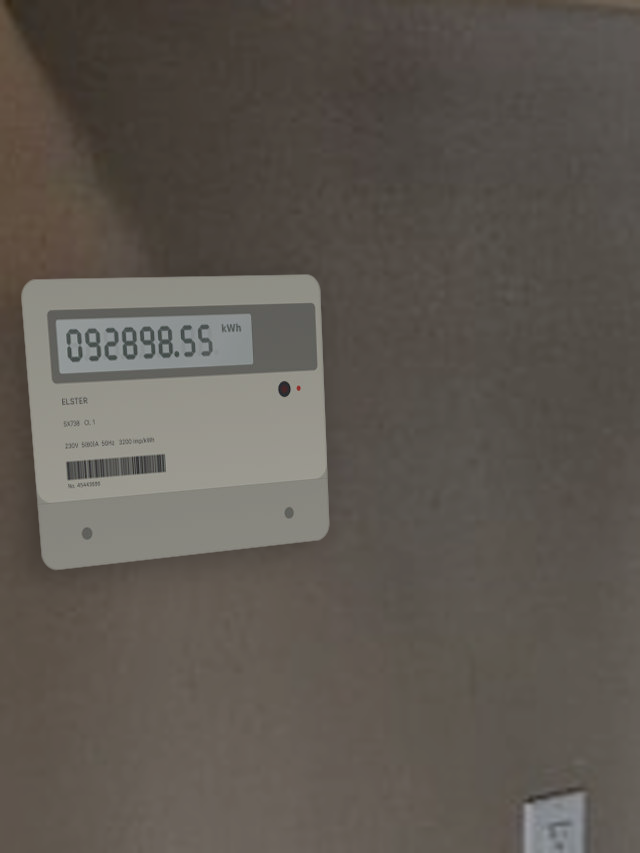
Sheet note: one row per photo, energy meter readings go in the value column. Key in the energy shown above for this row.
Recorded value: 92898.55 kWh
